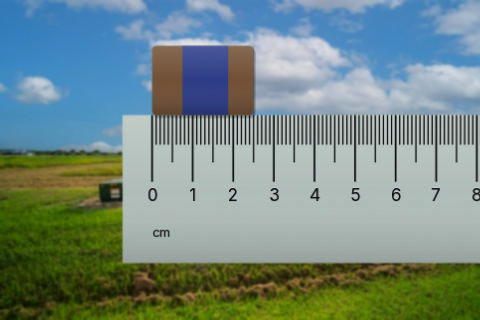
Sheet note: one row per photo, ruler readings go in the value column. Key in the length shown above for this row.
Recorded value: 2.5 cm
